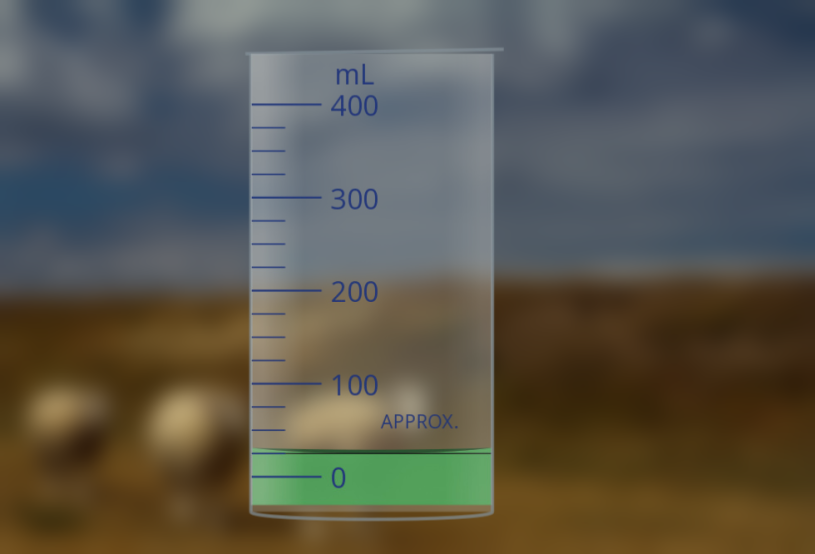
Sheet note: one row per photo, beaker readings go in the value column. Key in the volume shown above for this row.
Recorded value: 25 mL
